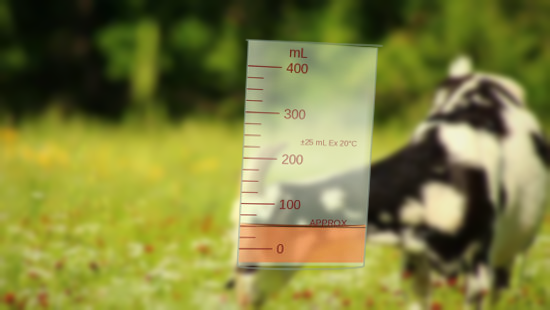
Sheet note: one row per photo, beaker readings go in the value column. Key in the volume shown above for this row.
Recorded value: 50 mL
